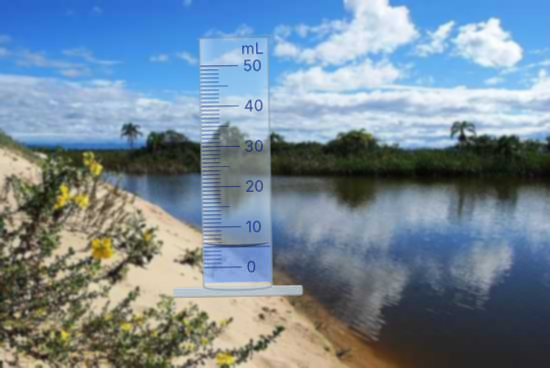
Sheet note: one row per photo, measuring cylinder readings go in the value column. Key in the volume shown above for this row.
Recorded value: 5 mL
